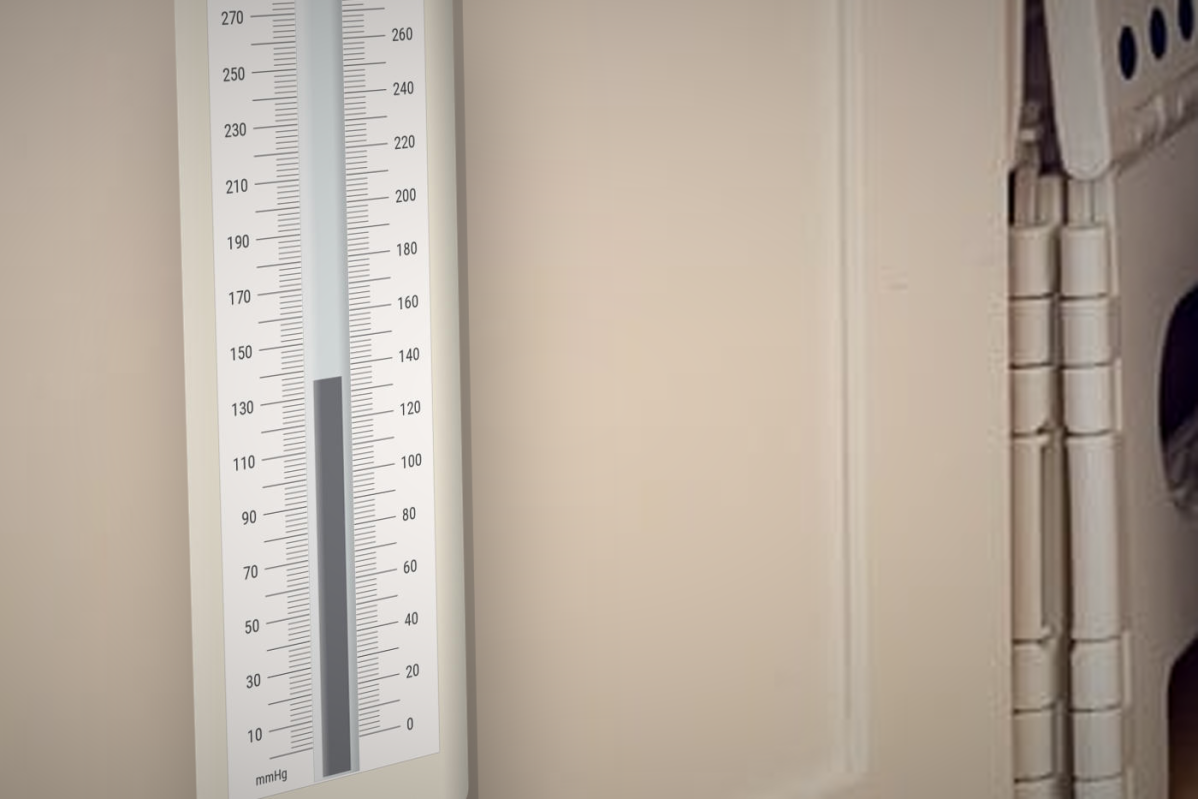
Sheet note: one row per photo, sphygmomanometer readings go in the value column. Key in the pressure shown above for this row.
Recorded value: 136 mmHg
